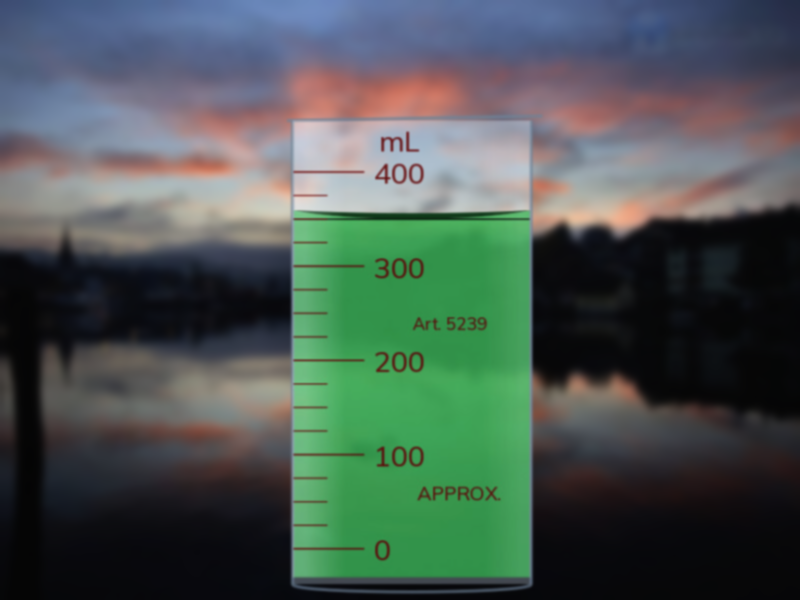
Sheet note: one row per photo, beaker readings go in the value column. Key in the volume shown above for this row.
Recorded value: 350 mL
